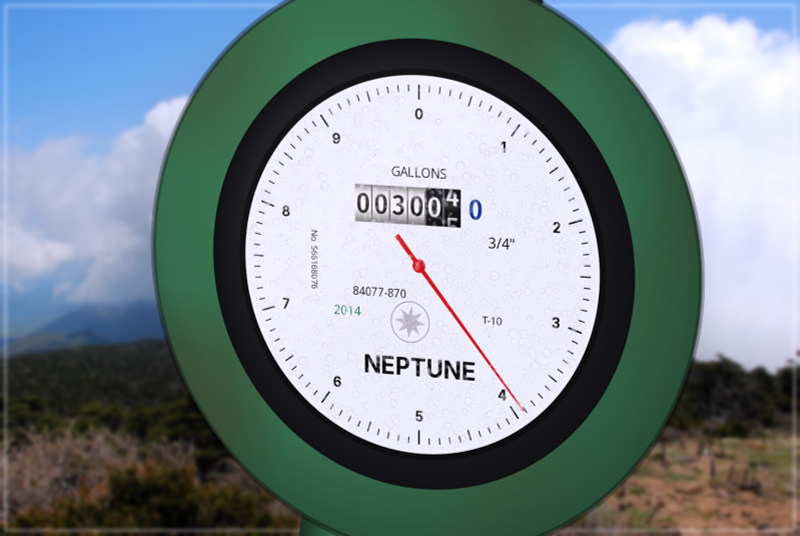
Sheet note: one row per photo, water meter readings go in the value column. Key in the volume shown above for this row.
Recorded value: 30043.9 gal
